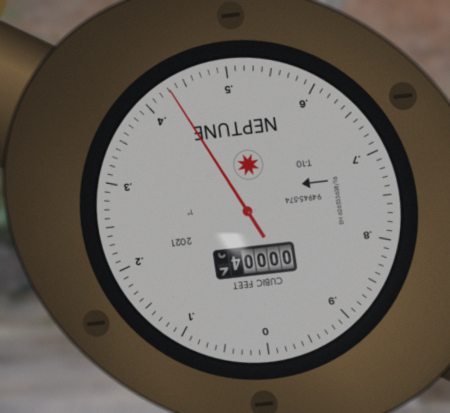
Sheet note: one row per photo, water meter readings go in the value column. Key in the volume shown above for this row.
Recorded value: 42.43 ft³
